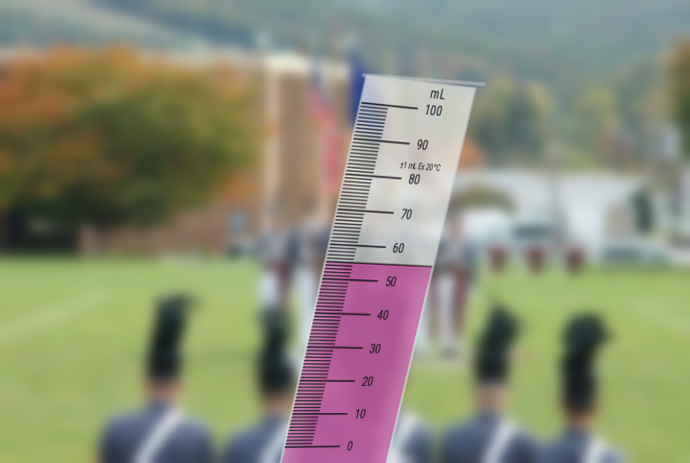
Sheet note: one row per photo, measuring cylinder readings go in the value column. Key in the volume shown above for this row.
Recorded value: 55 mL
